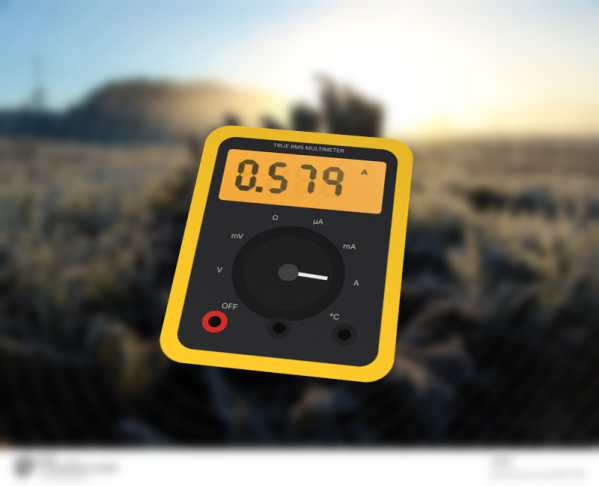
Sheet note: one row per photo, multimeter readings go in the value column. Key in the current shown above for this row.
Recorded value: 0.579 A
